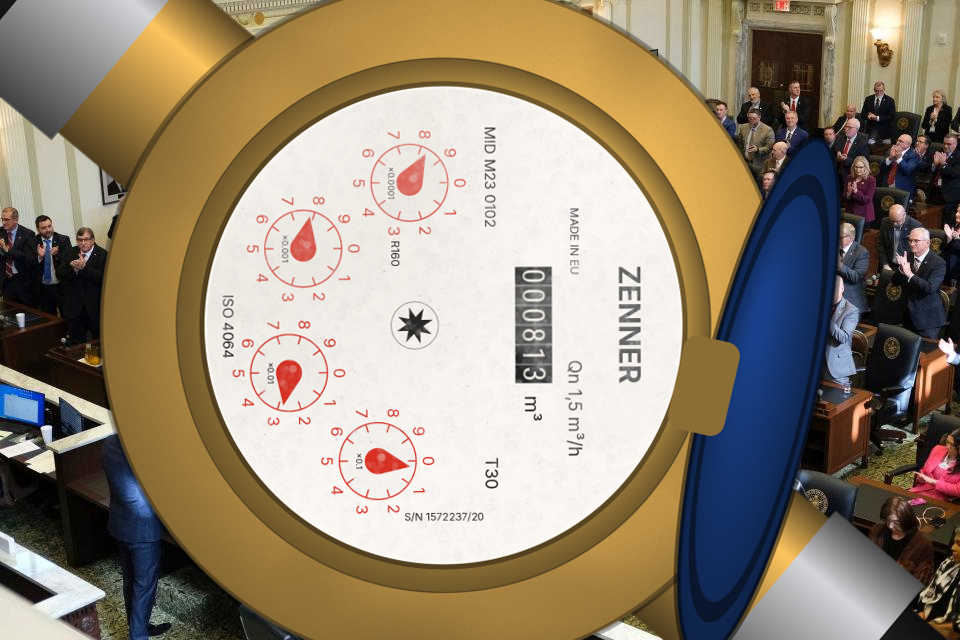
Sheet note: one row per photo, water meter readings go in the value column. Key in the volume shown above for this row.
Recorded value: 813.0278 m³
